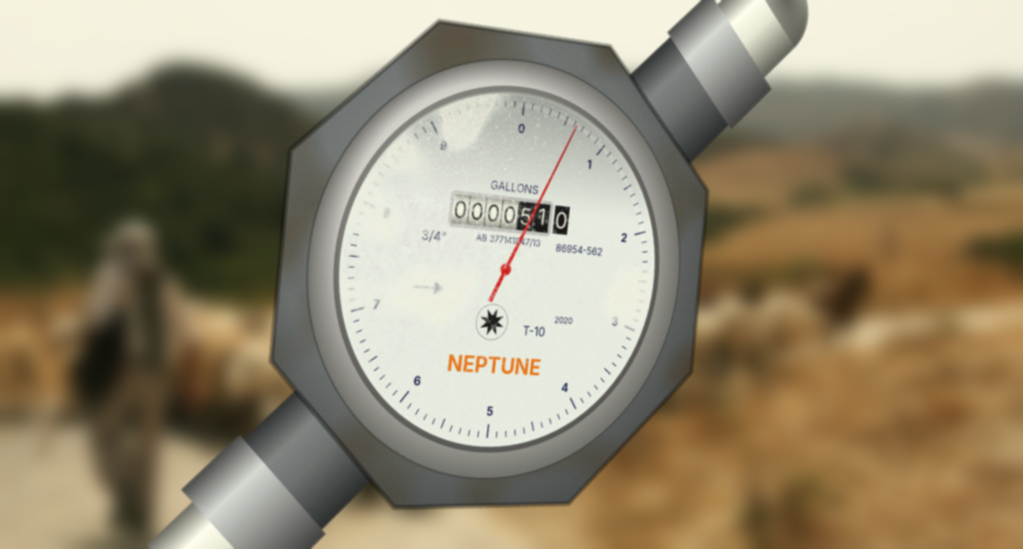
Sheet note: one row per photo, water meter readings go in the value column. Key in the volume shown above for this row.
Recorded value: 510.6 gal
